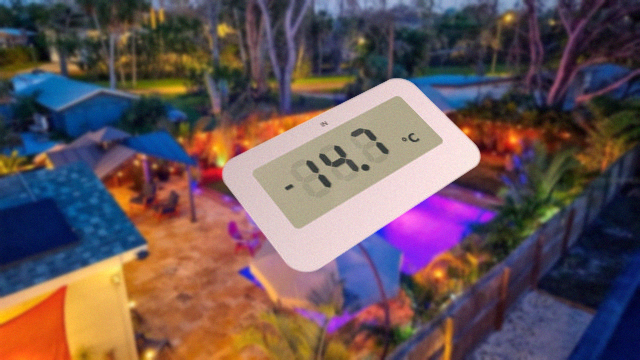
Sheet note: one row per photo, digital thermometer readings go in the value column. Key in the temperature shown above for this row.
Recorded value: -14.7 °C
